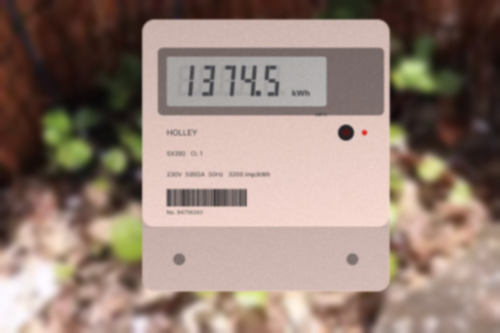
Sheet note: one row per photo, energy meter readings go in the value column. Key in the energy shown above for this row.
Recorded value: 1374.5 kWh
